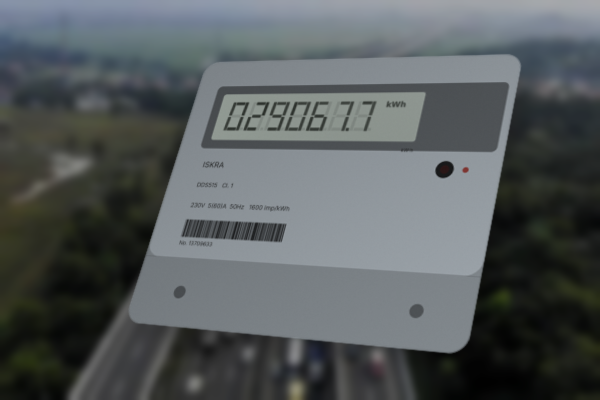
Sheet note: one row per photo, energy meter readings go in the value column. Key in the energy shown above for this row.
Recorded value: 29067.7 kWh
